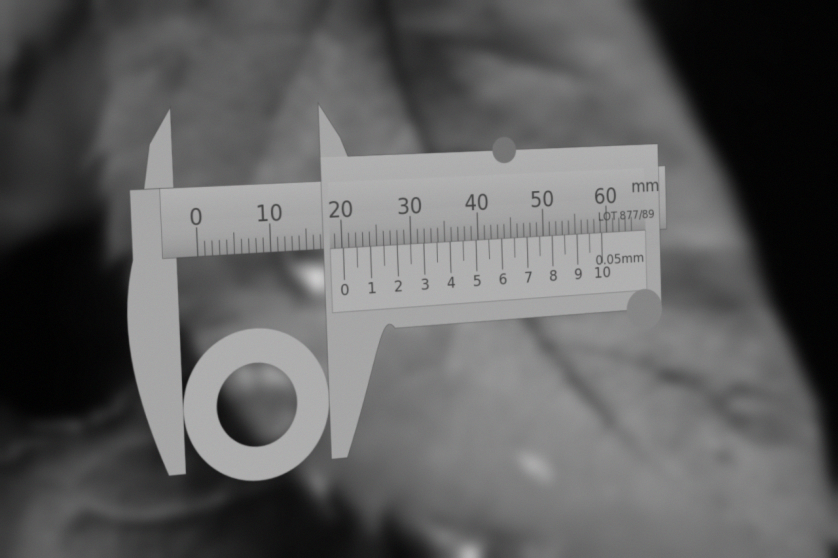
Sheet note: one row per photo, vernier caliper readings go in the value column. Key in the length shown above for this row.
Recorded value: 20.2 mm
